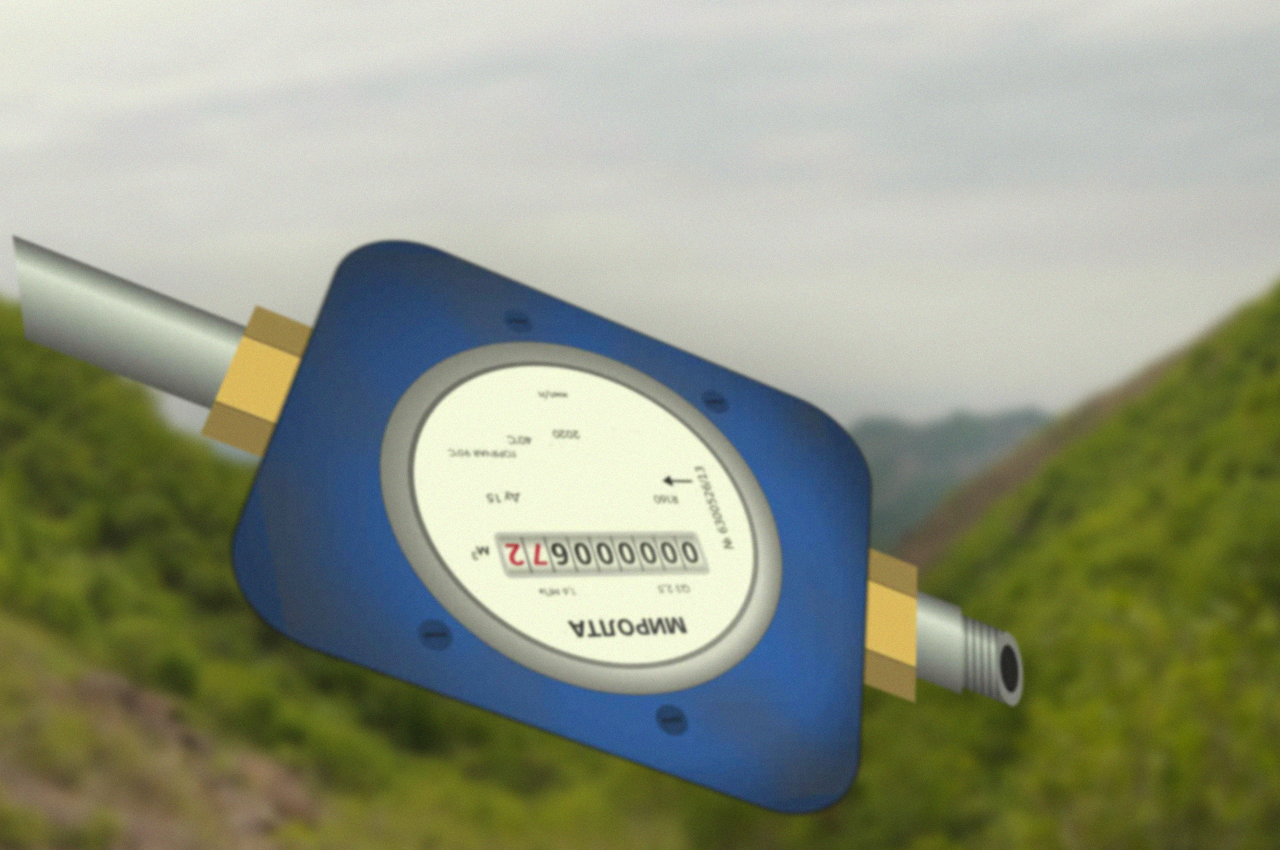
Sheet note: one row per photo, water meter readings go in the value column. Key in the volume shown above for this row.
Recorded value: 6.72 m³
